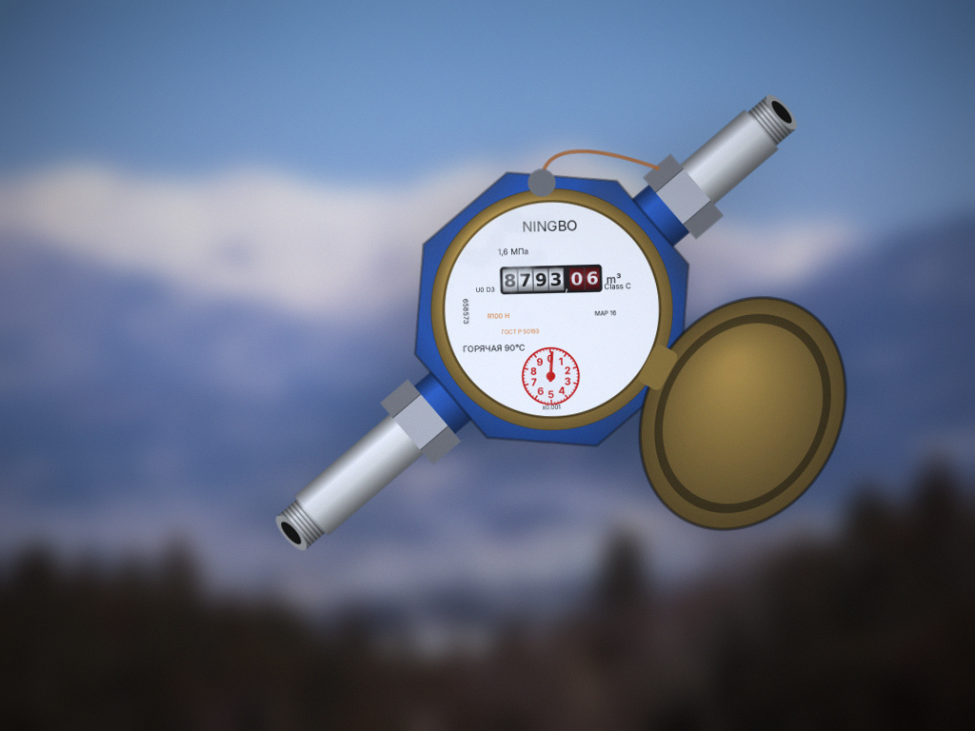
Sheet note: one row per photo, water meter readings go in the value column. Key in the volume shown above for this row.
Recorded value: 8793.060 m³
